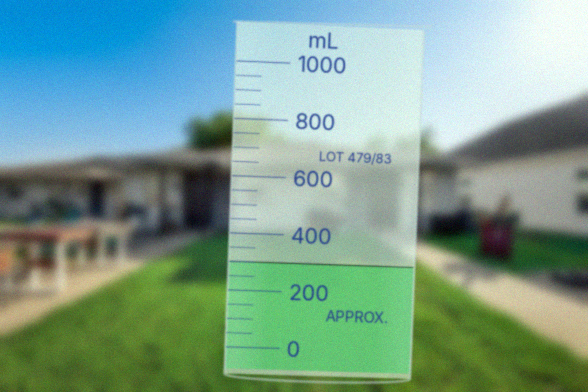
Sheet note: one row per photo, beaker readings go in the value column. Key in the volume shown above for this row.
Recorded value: 300 mL
